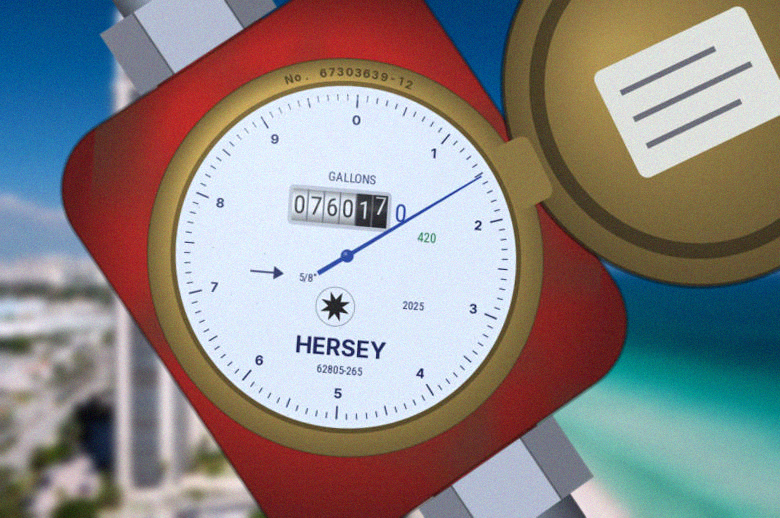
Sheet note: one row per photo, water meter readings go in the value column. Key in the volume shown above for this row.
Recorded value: 760171.5 gal
